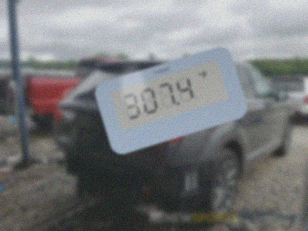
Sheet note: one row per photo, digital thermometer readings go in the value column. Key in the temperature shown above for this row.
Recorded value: 307.4 °F
